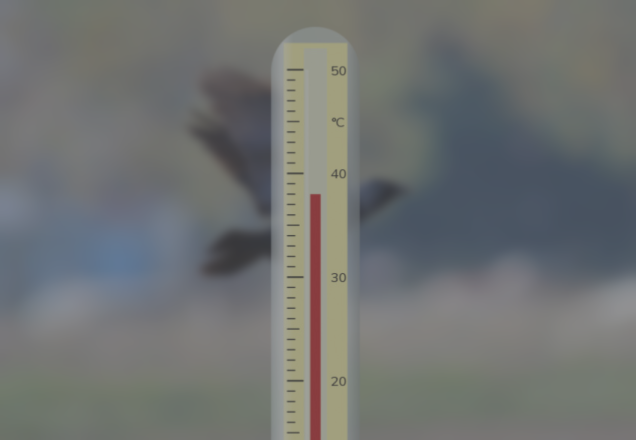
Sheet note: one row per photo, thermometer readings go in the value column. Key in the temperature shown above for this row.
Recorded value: 38 °C
